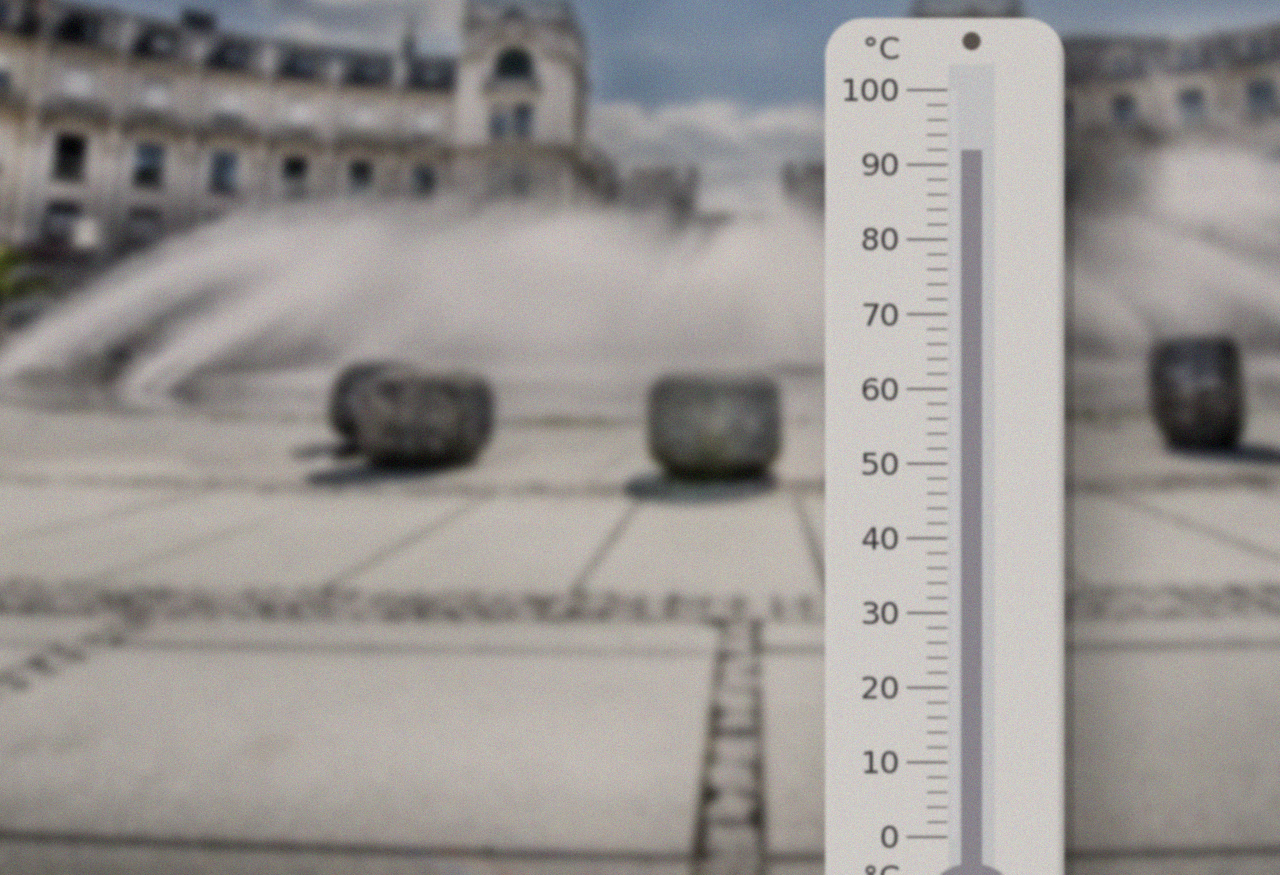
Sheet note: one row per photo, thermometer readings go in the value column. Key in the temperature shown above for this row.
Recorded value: 92 °C
